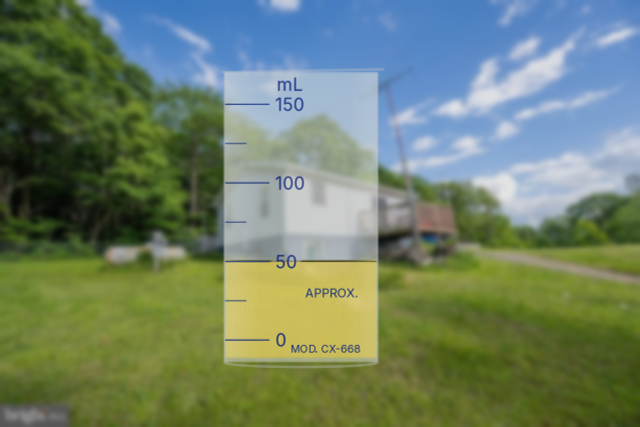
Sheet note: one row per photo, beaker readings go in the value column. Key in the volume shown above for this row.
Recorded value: 50 mL
